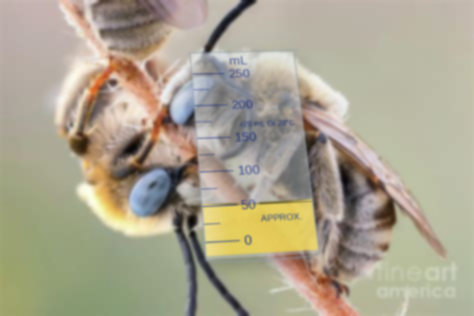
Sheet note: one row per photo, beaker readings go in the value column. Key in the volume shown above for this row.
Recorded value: 50 mL
